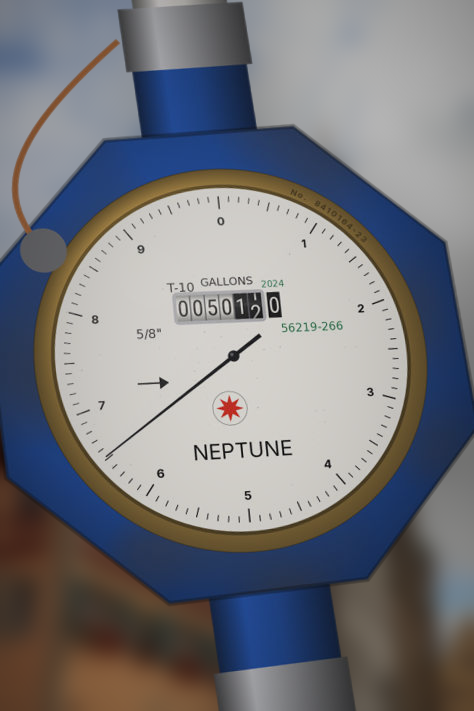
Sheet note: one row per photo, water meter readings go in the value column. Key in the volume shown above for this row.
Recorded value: 50116.5 gal
